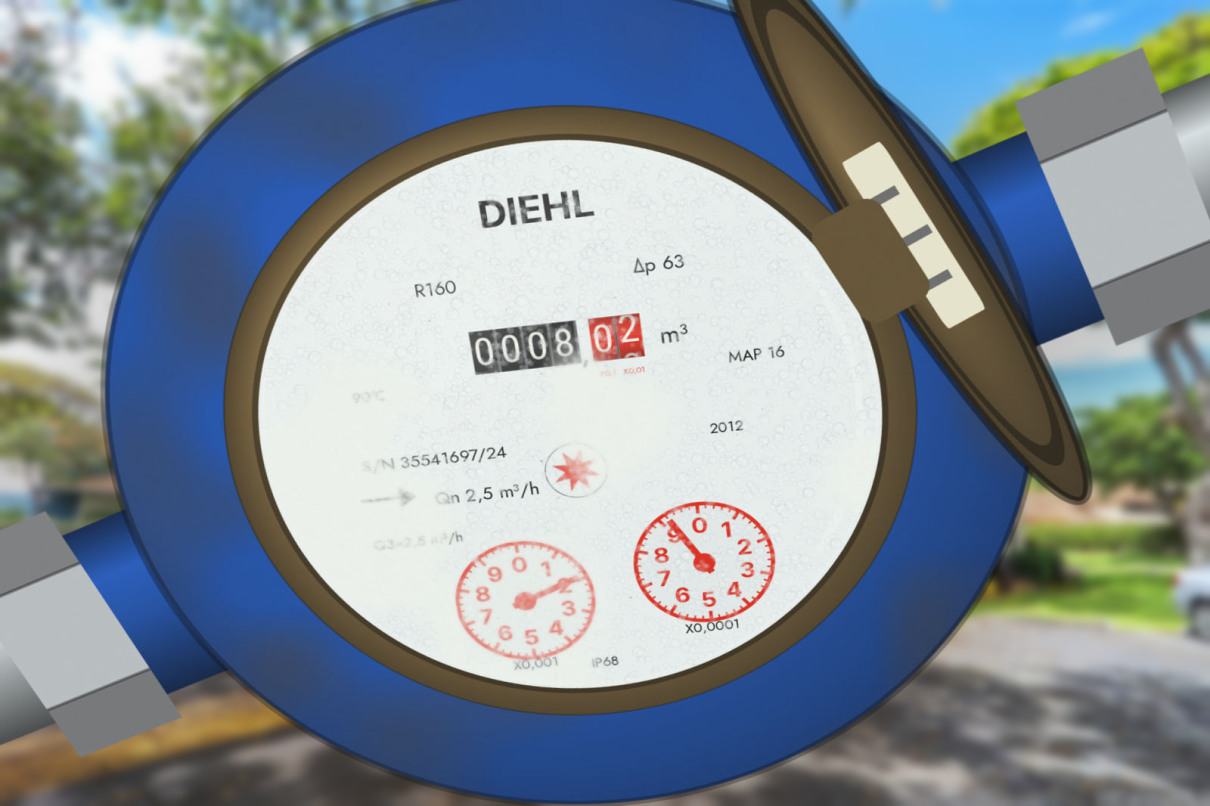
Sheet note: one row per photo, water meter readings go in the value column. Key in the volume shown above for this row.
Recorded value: 8.0219 m³
